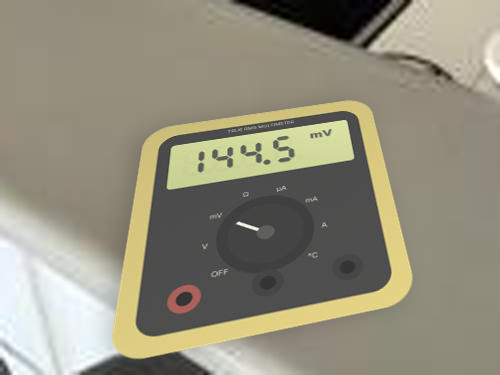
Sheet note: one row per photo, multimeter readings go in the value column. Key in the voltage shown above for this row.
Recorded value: 144.5 mV
